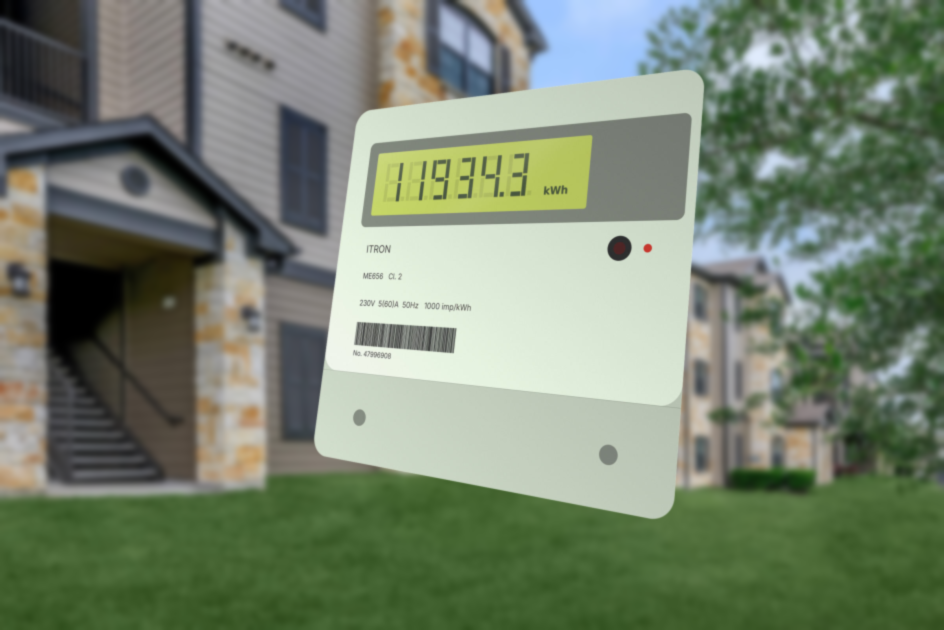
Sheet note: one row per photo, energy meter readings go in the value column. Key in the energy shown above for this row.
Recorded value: 11934.3 kWh
